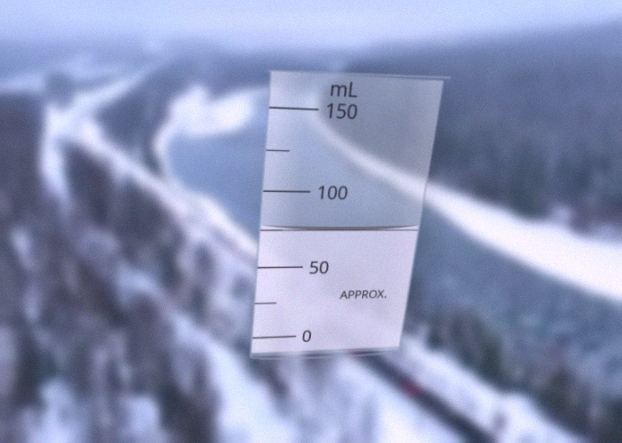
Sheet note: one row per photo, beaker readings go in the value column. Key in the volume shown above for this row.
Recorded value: 75 mL
